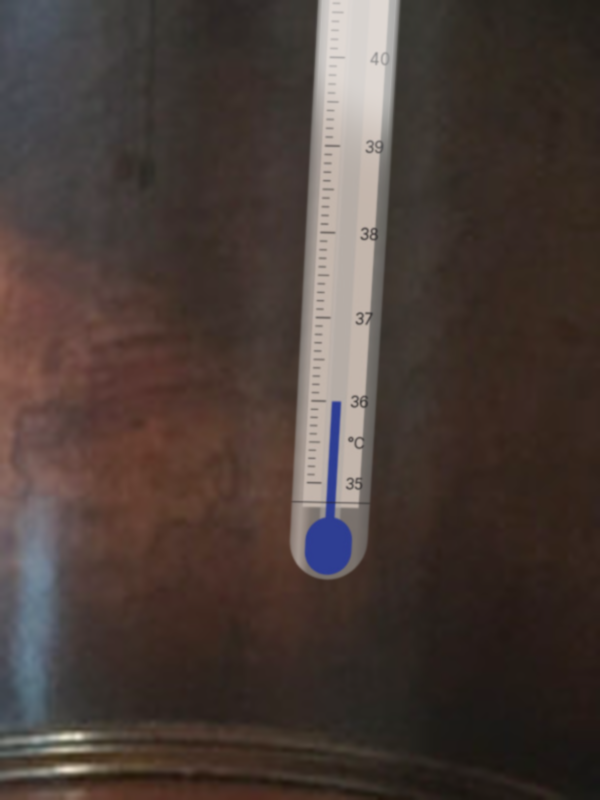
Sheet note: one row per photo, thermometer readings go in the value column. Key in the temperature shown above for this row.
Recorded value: 36 °C
